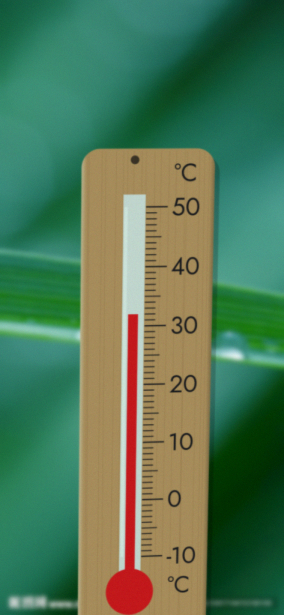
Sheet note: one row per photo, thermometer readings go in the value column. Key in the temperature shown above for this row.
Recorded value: 32 °C
